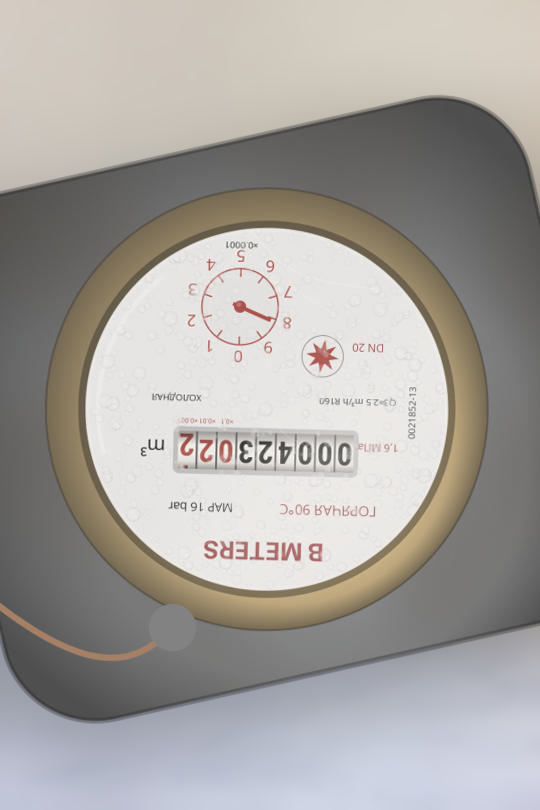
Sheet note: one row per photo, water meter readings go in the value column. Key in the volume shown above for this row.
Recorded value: 423.0218 m³
